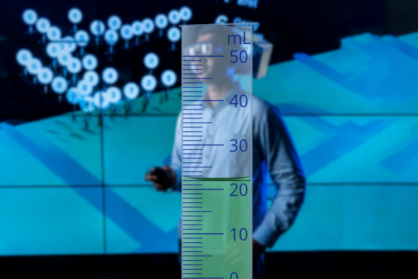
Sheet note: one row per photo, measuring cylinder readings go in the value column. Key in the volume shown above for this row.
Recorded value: 22 mL
